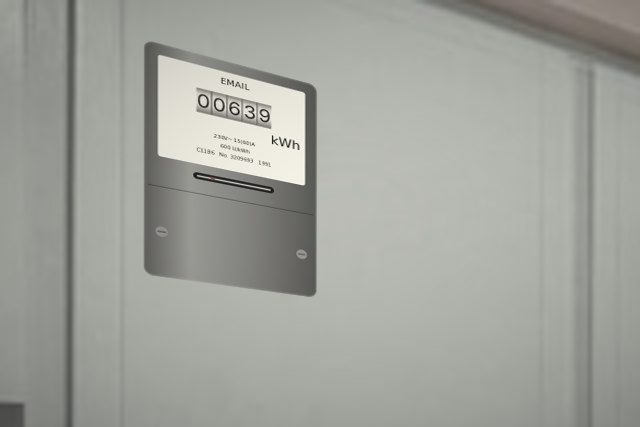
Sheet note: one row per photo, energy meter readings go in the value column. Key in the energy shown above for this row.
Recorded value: 639 kWh
